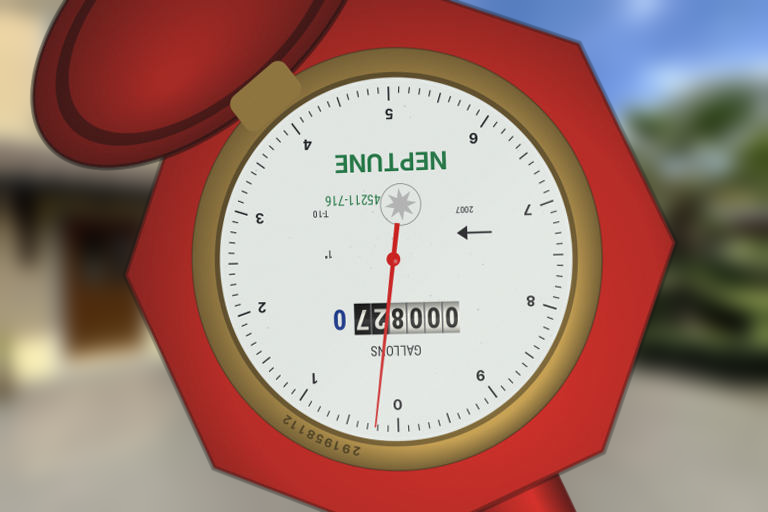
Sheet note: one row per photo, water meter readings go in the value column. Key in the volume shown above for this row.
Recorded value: 8270.2 gal
